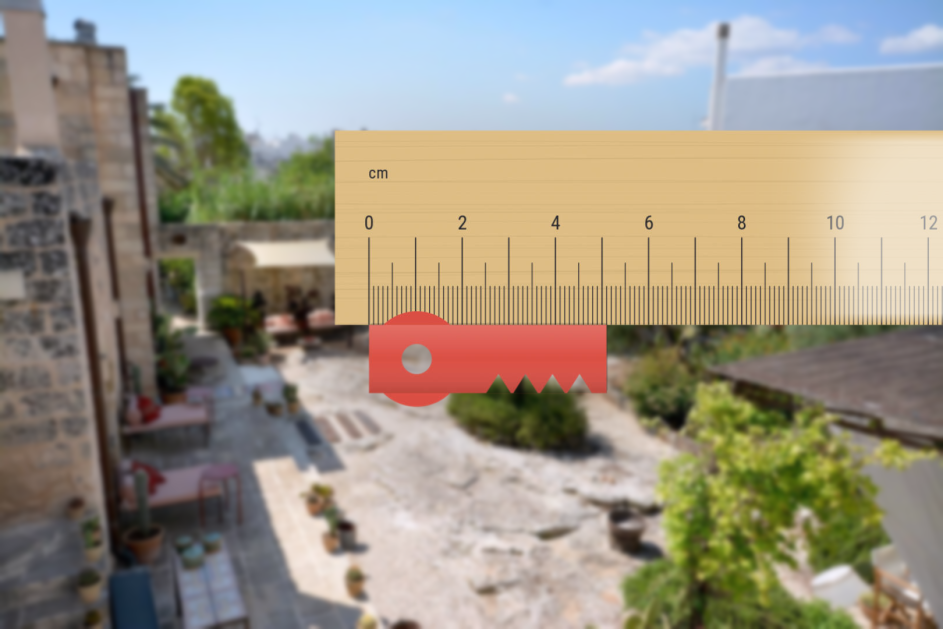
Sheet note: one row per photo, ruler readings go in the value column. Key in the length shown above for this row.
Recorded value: 5.1 cm
